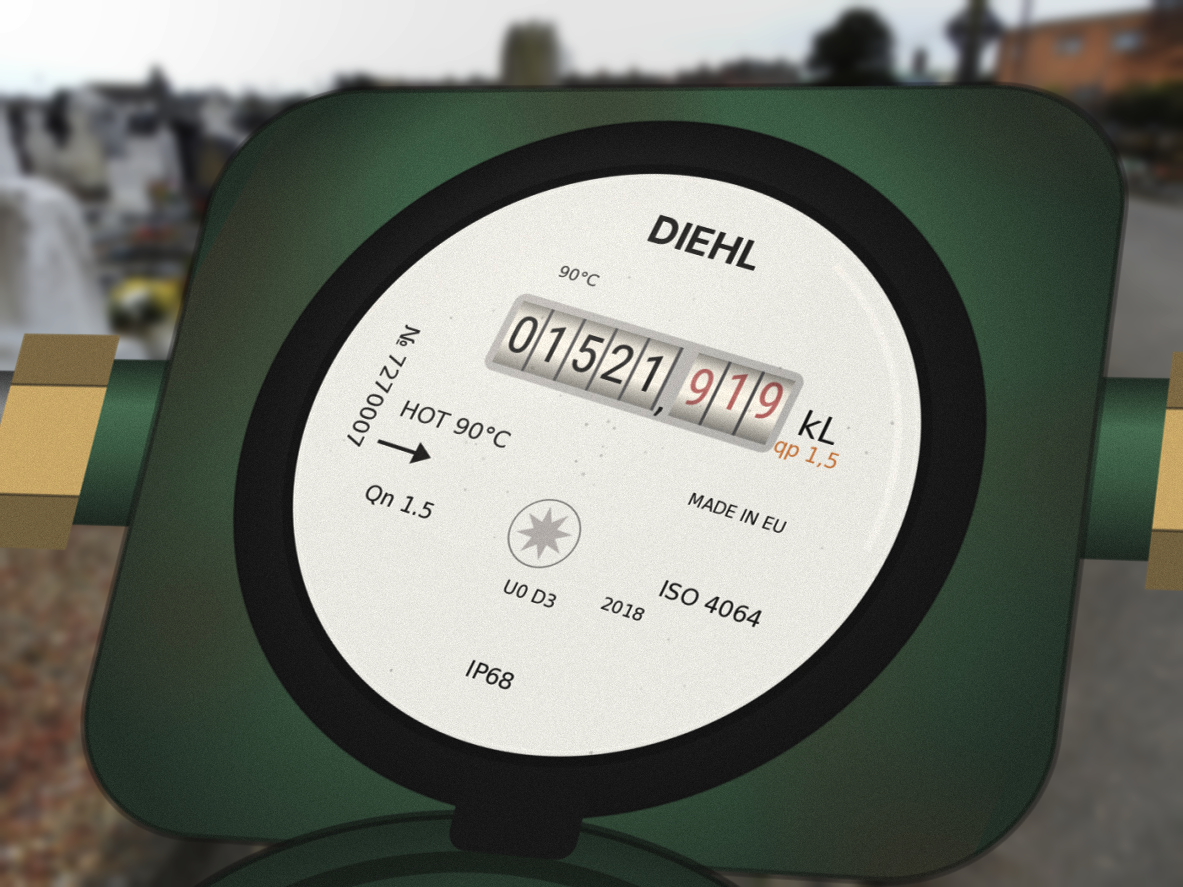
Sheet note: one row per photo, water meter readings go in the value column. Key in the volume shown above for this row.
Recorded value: 1521.919 kL
